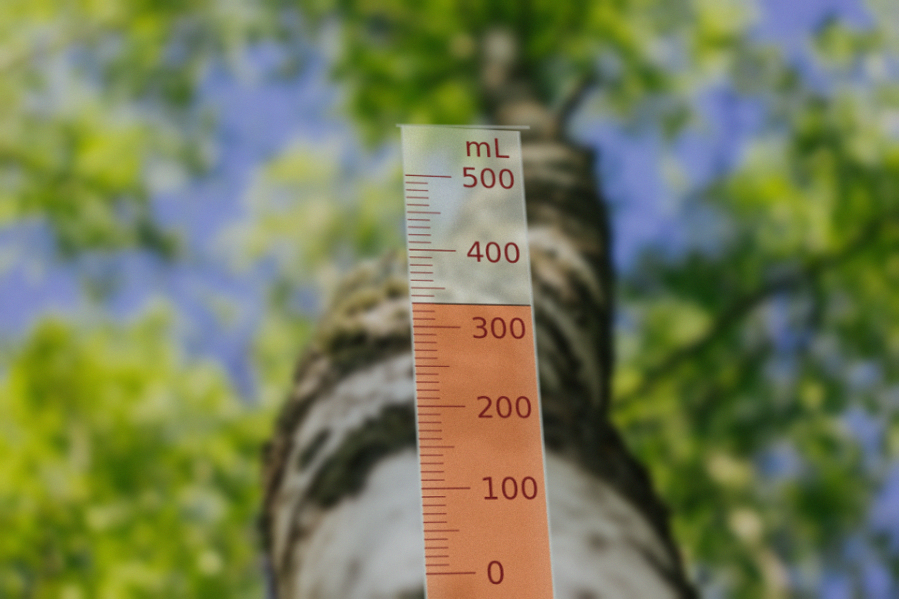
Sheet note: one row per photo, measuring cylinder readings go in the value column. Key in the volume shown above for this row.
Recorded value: 330 mL
